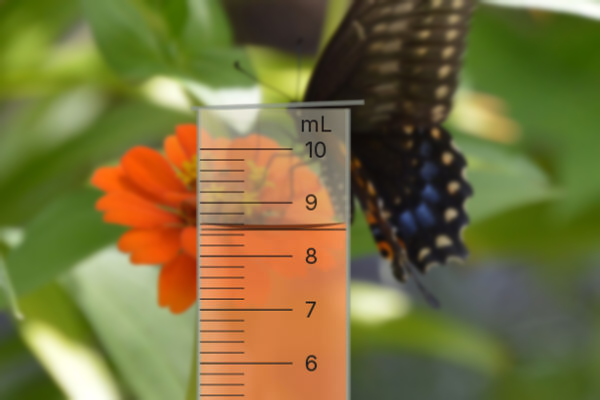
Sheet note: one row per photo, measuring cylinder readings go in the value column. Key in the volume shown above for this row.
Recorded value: 8.5 mL
